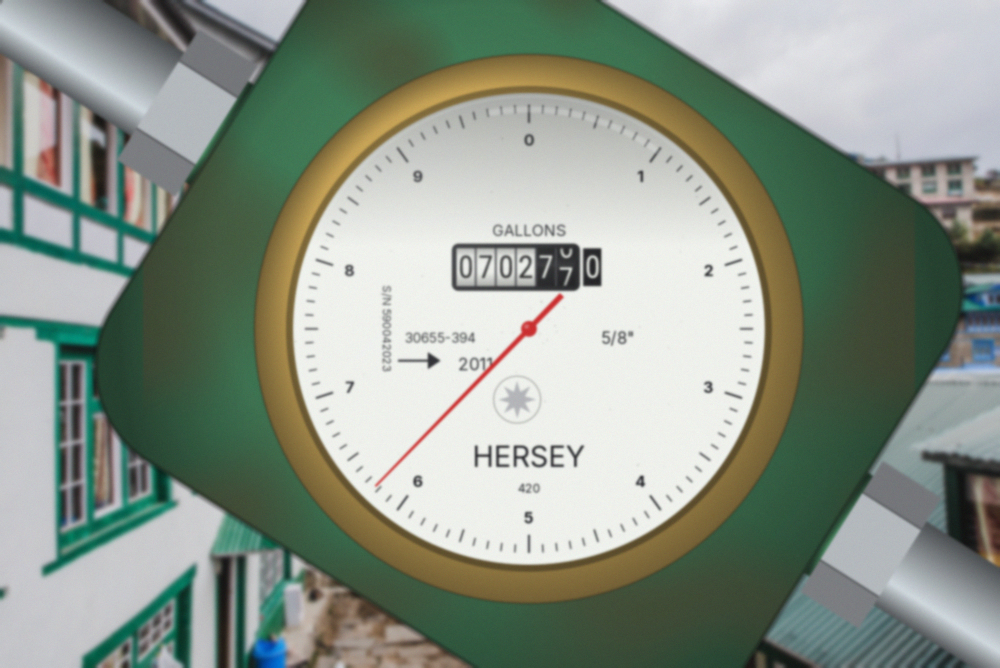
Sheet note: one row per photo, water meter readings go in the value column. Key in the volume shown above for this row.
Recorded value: 702766.2 gal
